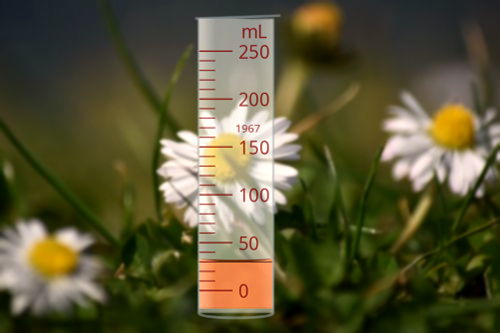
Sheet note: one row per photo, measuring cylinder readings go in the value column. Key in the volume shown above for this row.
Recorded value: 30 mL
